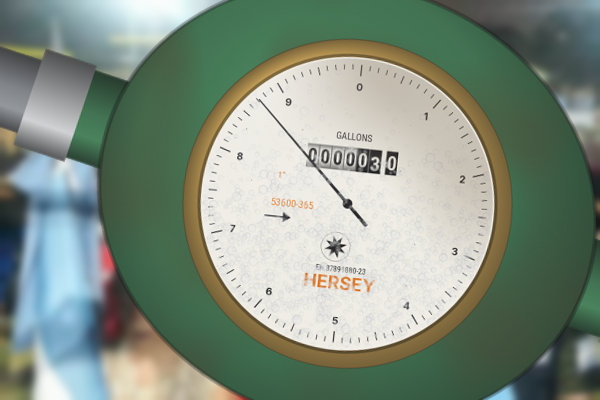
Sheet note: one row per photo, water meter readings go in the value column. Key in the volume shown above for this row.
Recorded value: 28.7 gal
